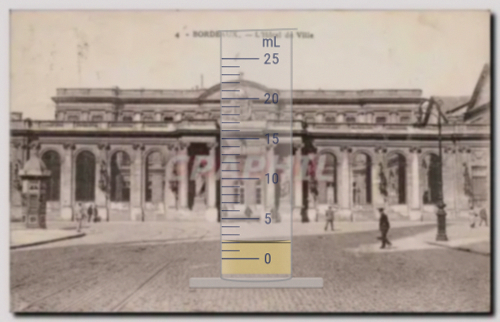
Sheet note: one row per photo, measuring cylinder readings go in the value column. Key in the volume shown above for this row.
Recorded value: 2 mL
